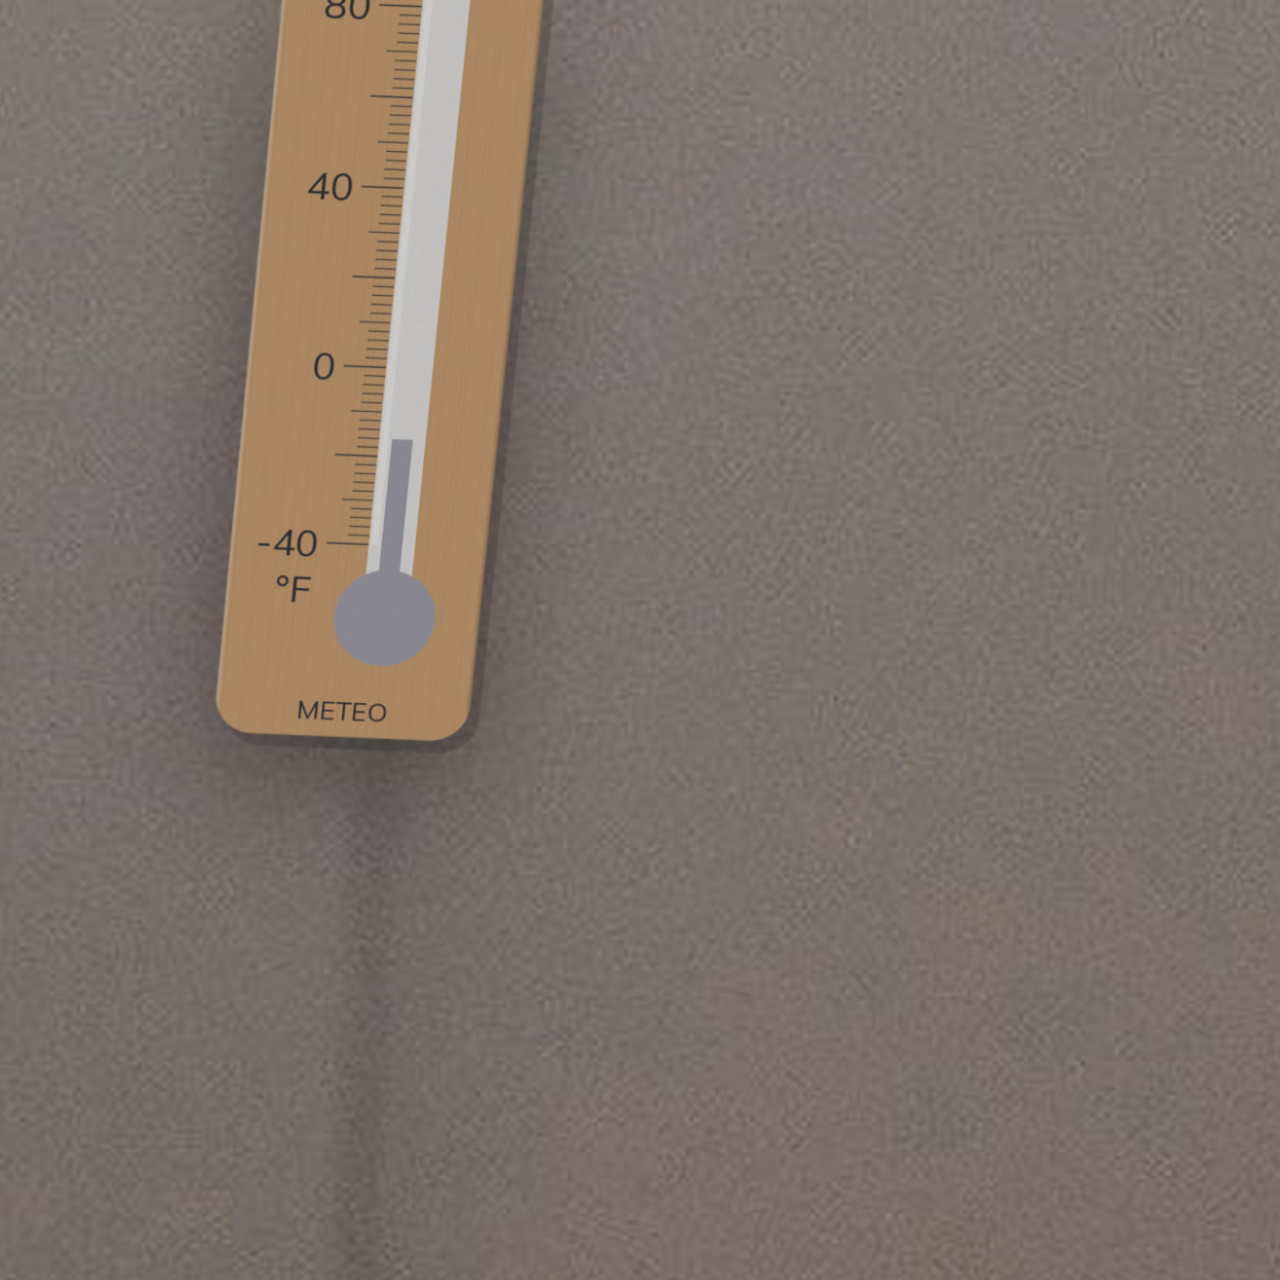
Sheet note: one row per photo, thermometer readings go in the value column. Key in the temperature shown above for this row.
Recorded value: -16 °F
